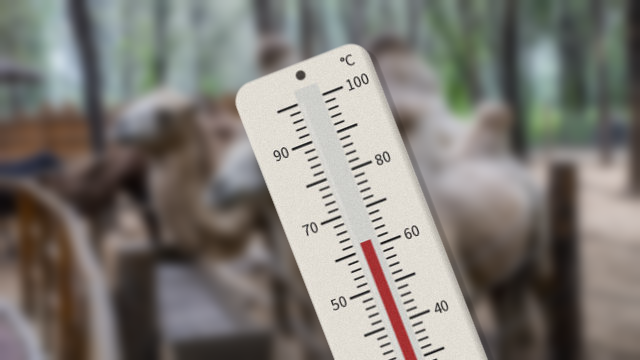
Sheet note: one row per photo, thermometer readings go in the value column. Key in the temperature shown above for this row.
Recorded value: 62 °C
